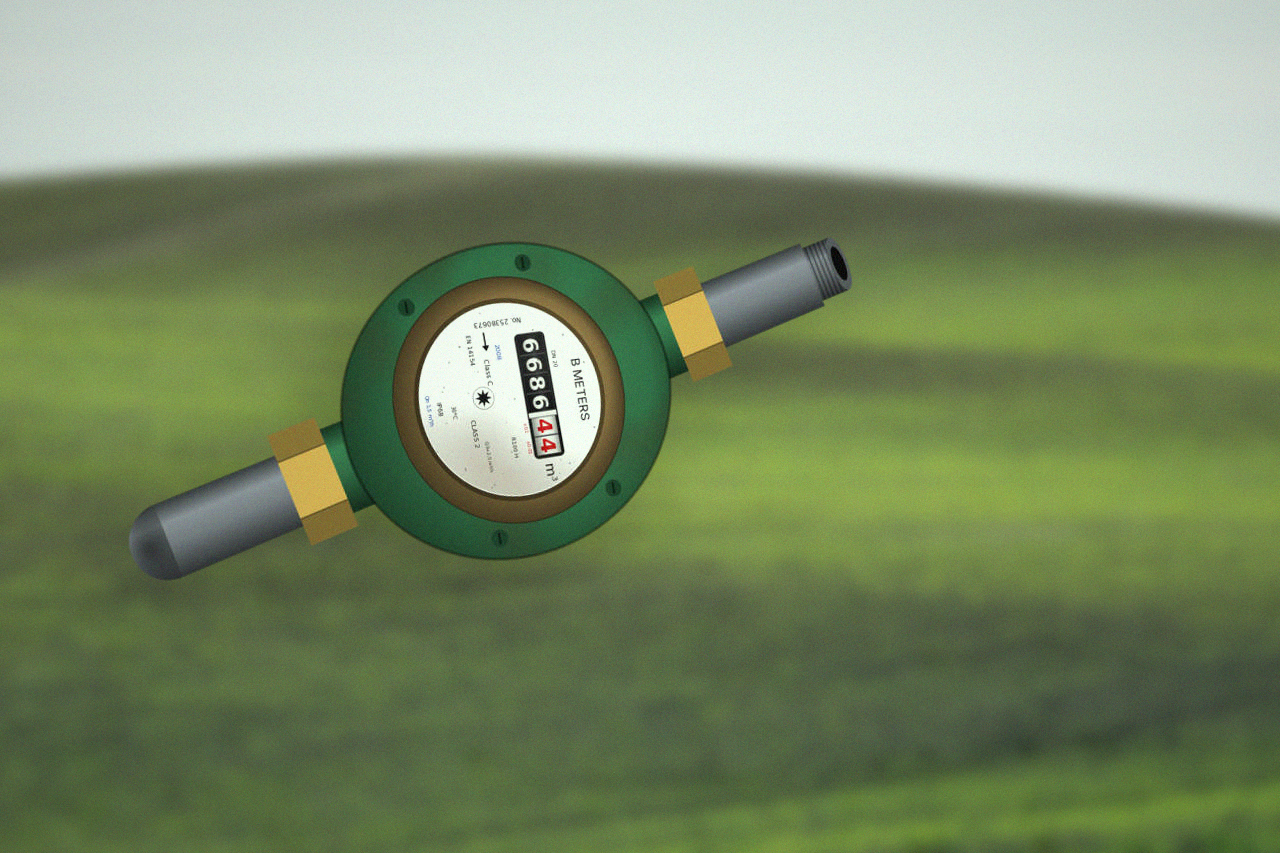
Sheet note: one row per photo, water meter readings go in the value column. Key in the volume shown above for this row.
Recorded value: 6686.44 m³
